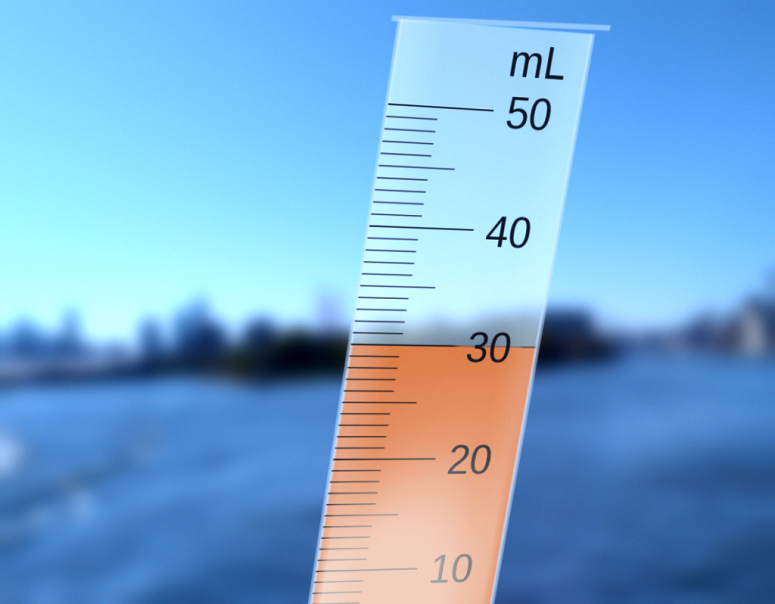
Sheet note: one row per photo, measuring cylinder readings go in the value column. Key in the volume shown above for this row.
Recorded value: 30 mL
